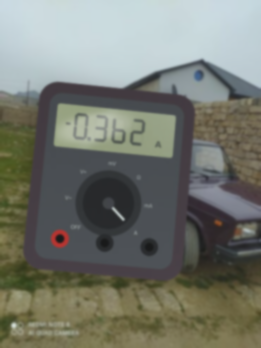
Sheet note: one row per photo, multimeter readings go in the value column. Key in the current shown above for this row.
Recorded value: -0.362 A
